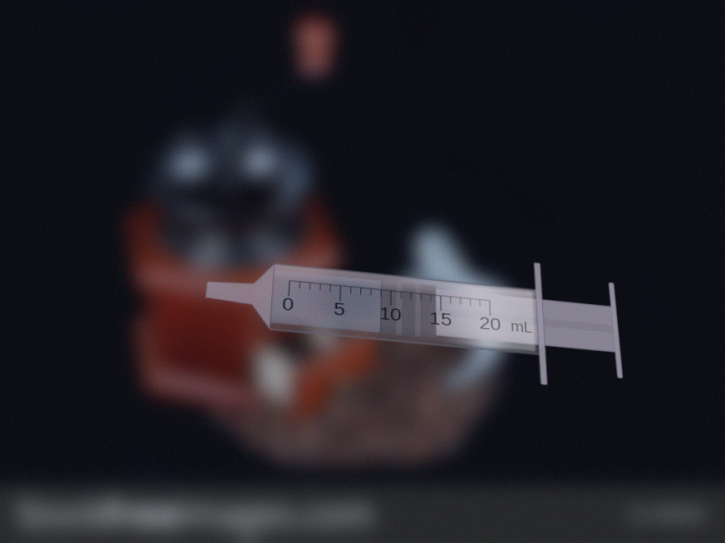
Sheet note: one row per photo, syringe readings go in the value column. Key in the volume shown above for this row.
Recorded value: 9 mL
